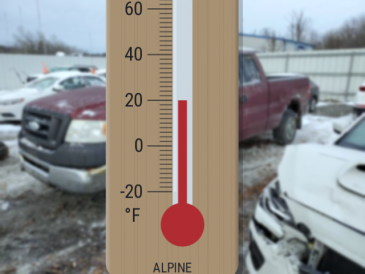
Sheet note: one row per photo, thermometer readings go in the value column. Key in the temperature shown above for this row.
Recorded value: 20 °F
